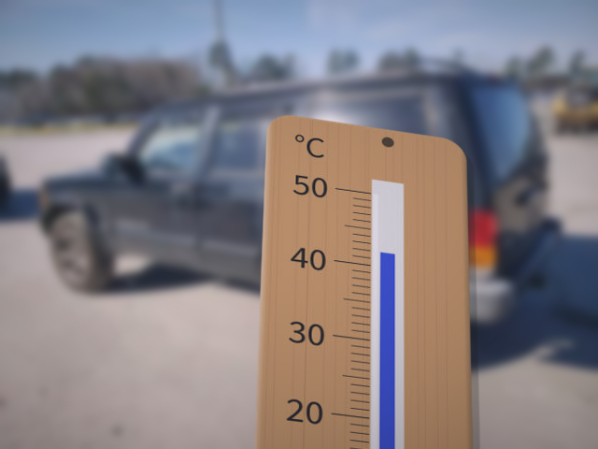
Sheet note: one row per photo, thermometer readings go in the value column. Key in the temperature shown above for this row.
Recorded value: 42 °C
